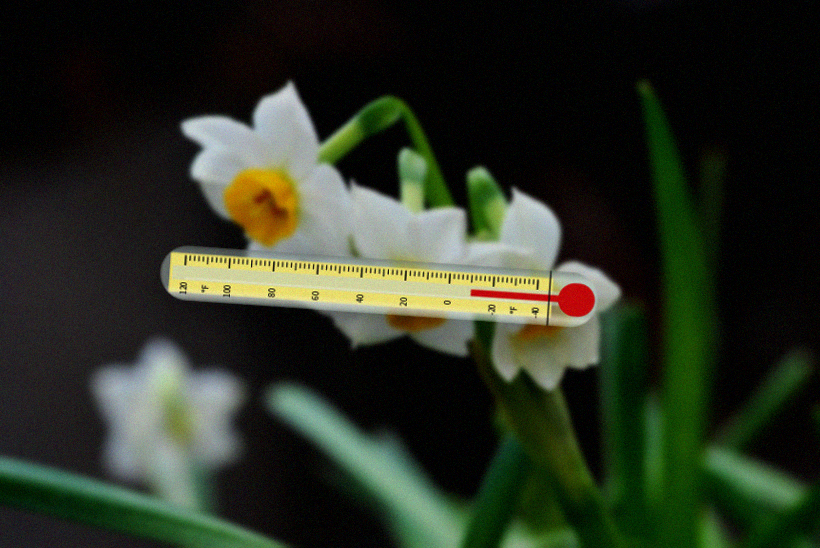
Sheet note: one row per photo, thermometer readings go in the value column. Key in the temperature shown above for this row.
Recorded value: -10 °F
